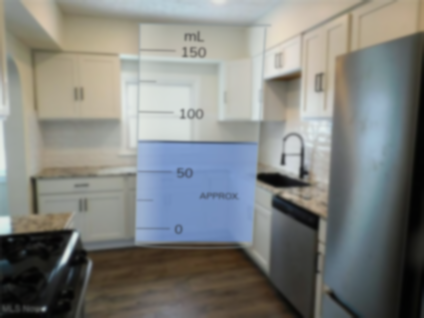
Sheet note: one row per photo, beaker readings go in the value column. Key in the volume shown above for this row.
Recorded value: 75 mL
